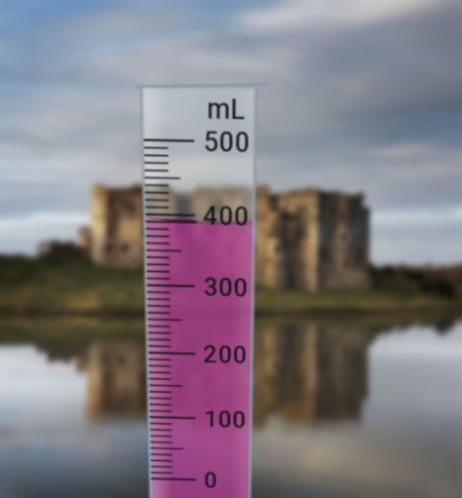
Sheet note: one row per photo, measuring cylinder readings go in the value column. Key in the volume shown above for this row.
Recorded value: 390 mL
